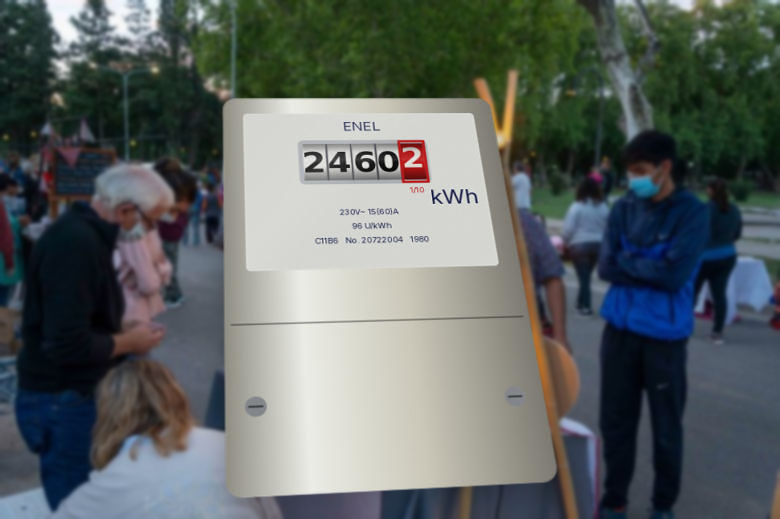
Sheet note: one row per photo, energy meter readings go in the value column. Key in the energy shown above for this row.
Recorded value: 2460.2 kWh
